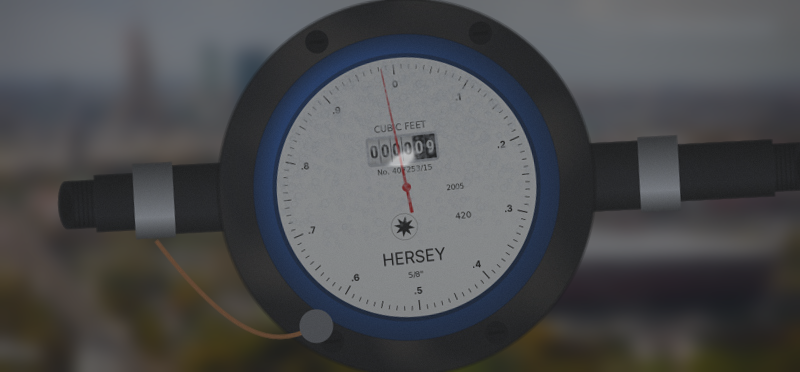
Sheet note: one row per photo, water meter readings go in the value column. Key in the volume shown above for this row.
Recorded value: 8.98 ft³
